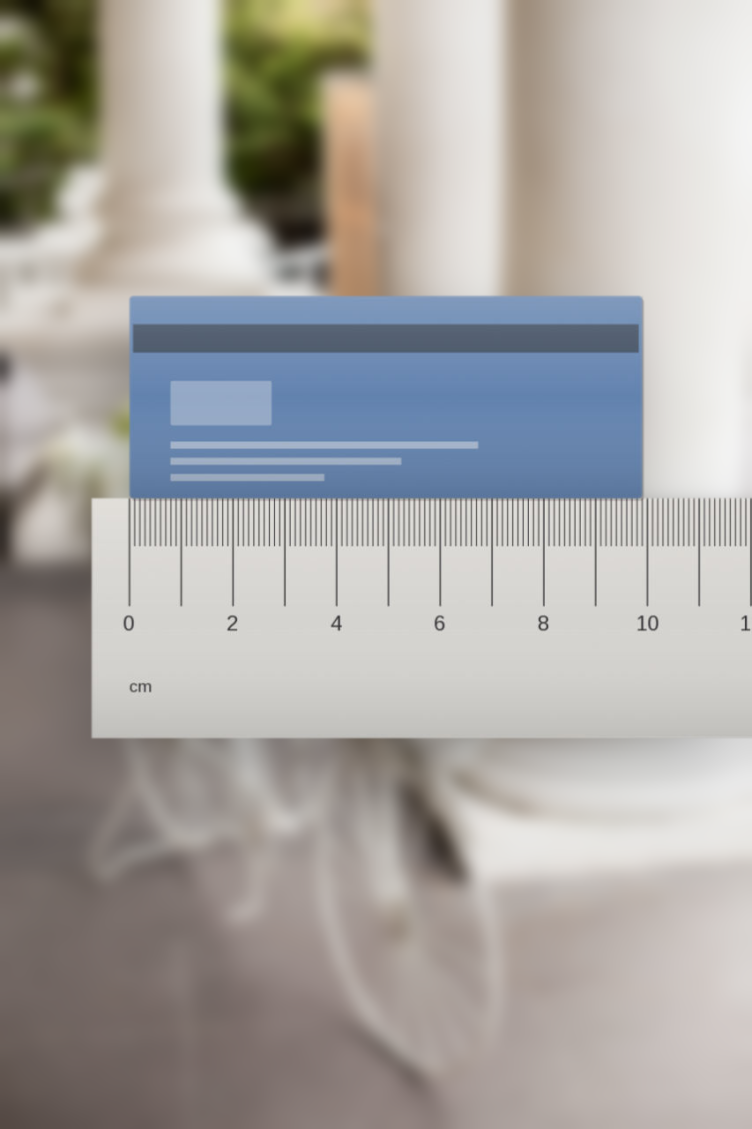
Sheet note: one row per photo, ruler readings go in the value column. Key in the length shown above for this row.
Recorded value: 9.9 cm
